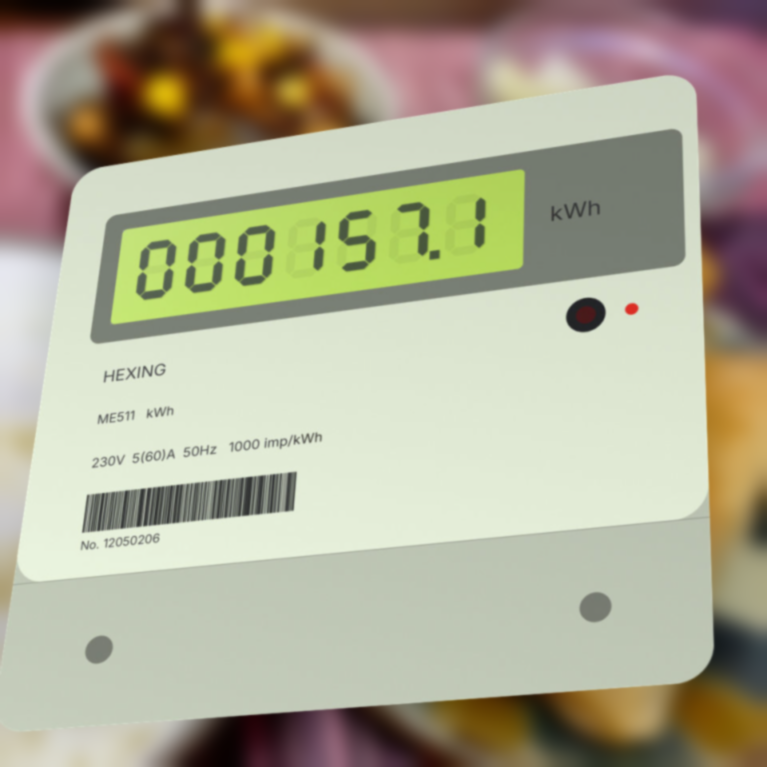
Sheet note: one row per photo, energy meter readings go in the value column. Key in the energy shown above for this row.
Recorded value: 157.1 kWh
